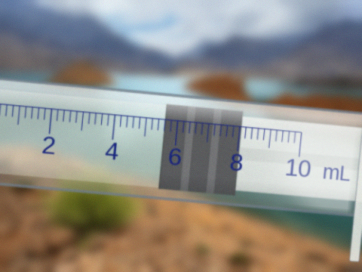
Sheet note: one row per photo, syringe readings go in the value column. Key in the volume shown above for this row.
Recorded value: 5.6 mL
